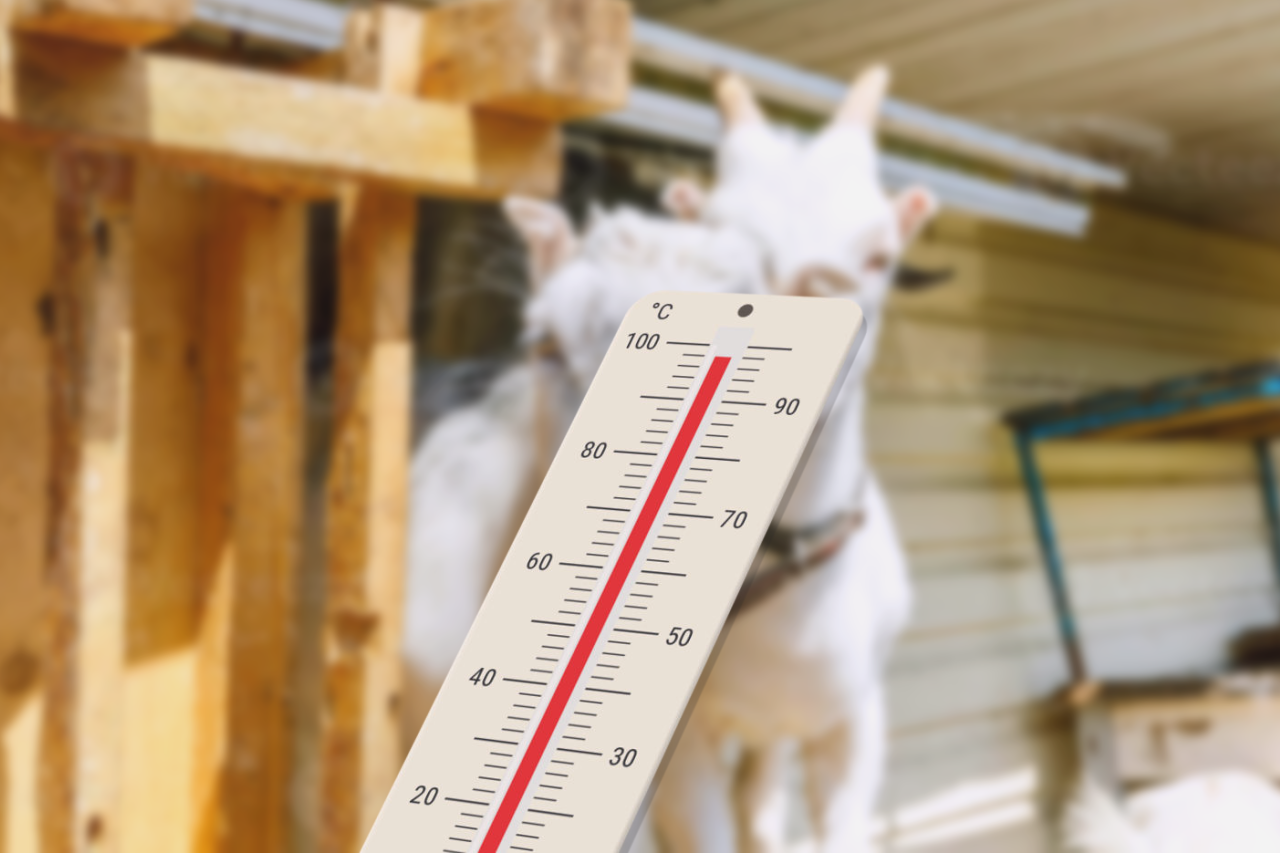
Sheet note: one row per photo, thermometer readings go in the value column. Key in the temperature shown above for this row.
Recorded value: 98 °C
